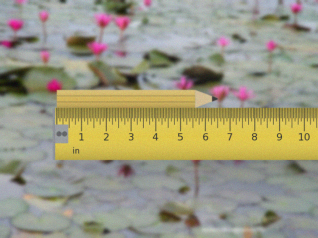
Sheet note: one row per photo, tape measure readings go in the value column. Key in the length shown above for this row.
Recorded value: 6.5 in
